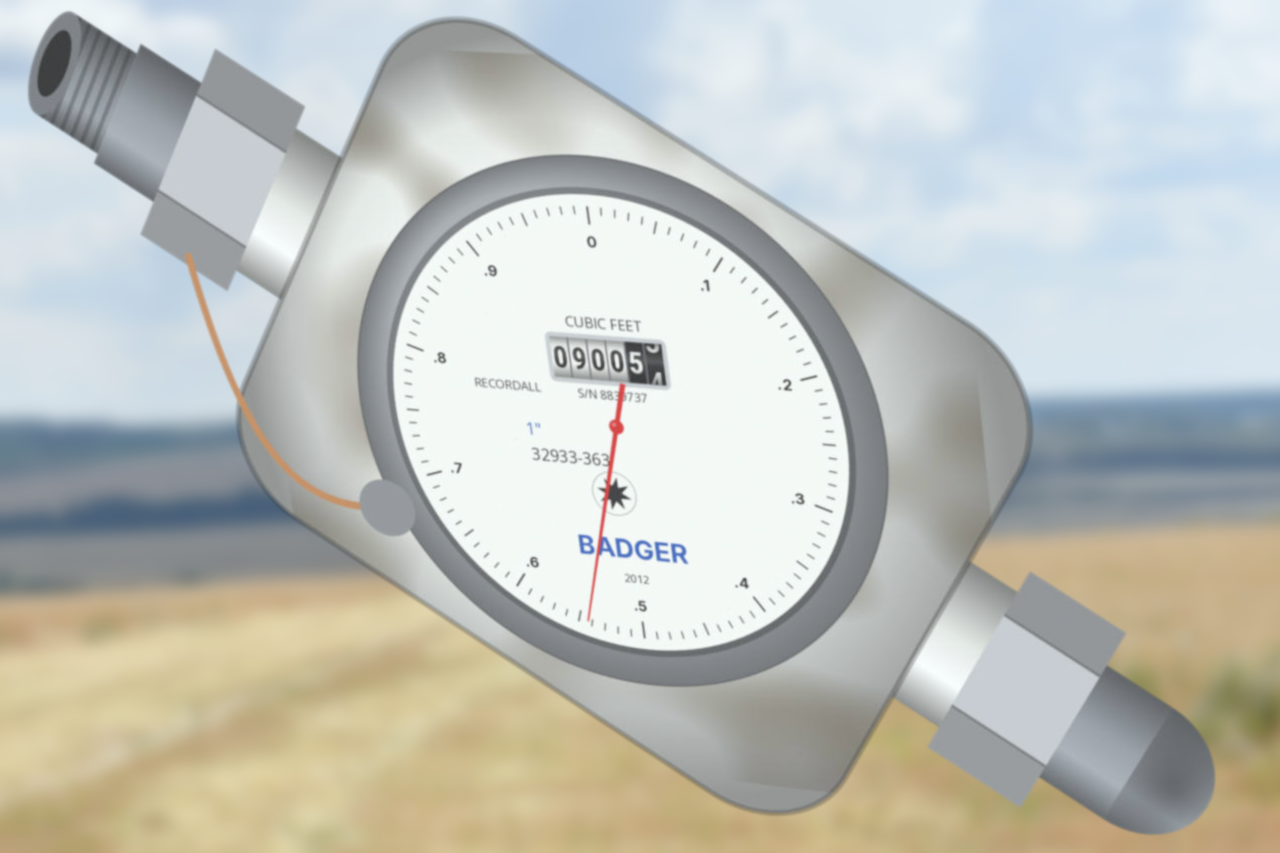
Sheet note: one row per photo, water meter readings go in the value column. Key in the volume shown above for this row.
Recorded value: 90053.54 ft³
